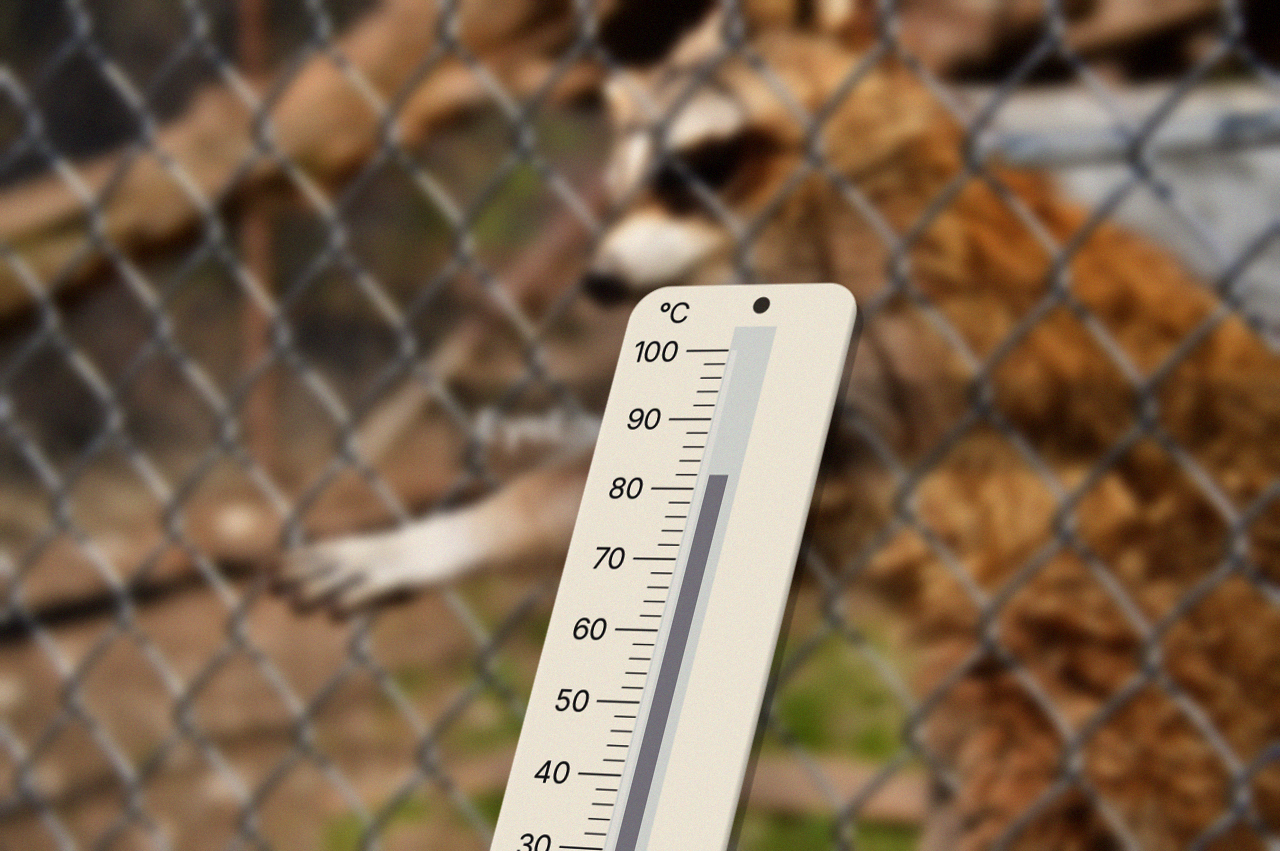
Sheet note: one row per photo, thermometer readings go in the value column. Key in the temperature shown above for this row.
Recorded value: 82 °C
